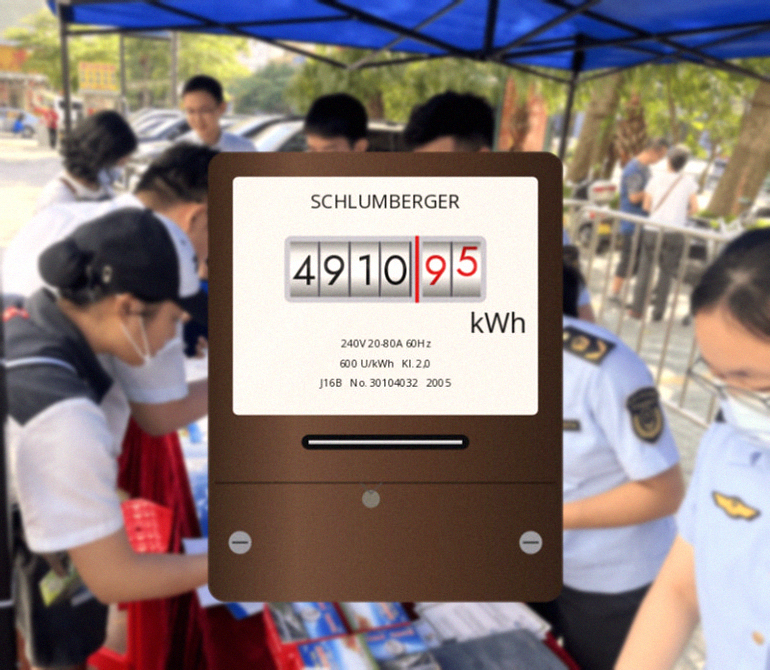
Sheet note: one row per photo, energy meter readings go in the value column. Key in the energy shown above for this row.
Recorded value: 4910.95 kWh
